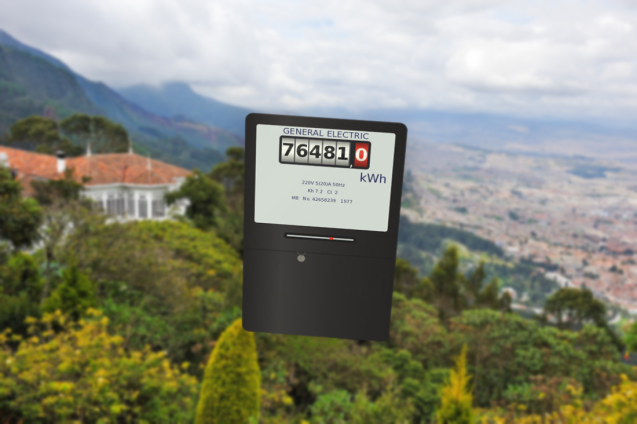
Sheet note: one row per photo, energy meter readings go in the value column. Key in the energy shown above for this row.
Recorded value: 76481.0 kWh
